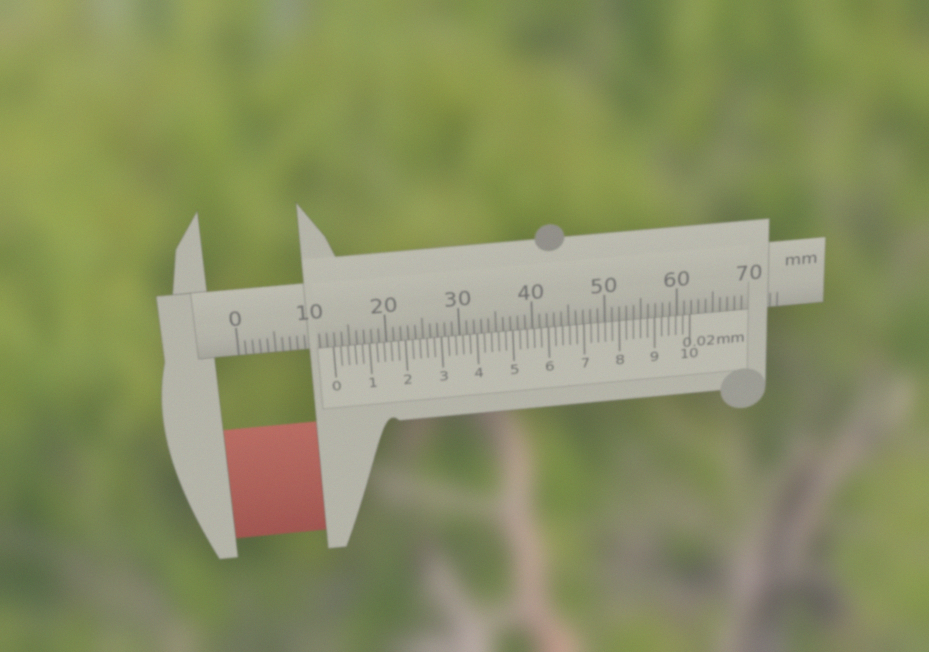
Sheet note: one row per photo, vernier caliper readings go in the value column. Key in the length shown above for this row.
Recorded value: 12.8 mm
